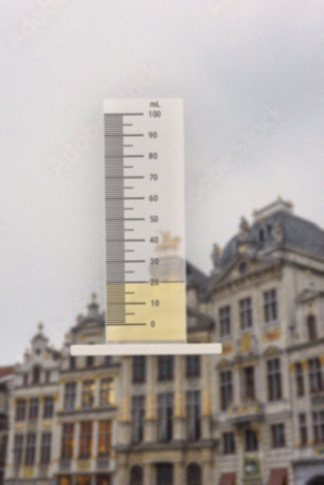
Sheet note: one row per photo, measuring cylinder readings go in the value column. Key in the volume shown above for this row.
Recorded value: 20 mL
